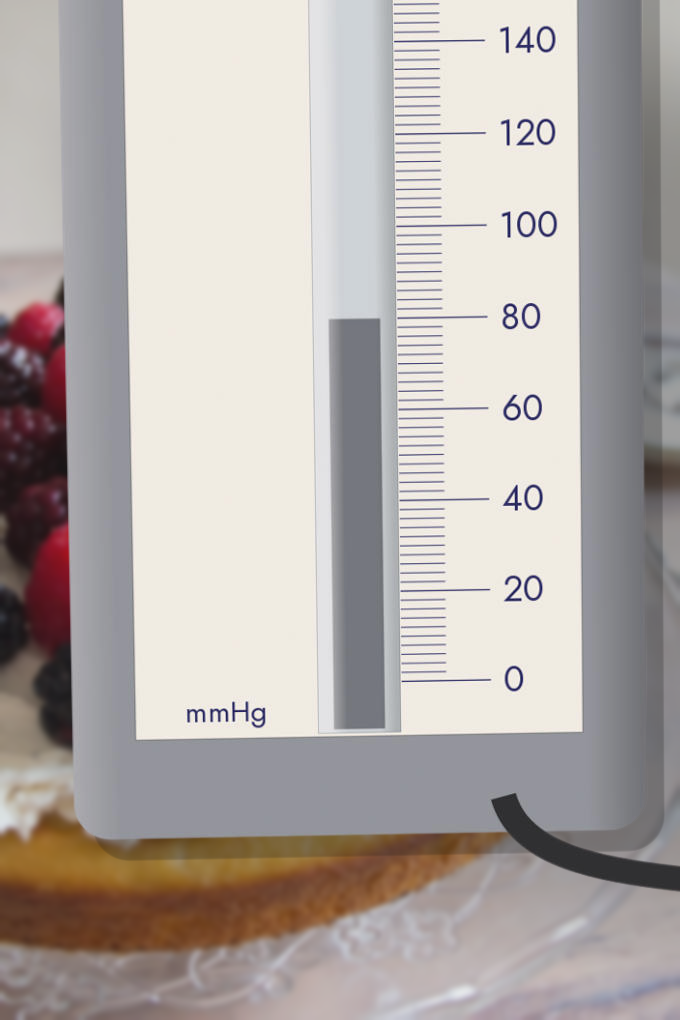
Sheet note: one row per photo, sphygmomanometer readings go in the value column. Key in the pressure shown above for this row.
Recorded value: 80 mmHg
